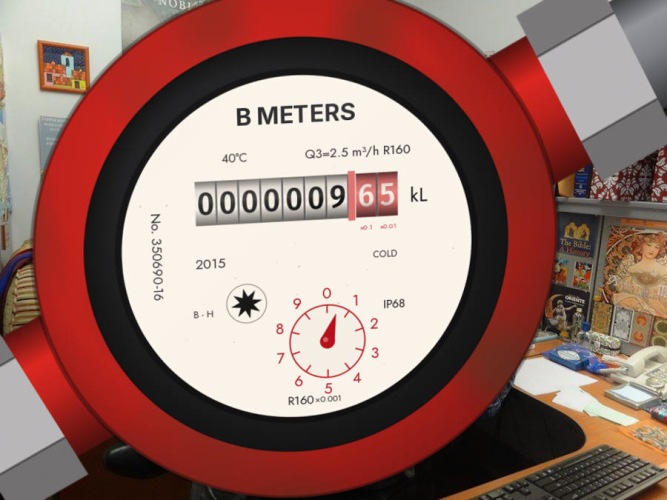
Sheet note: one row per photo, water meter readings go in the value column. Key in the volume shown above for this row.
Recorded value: 9.650 kL
